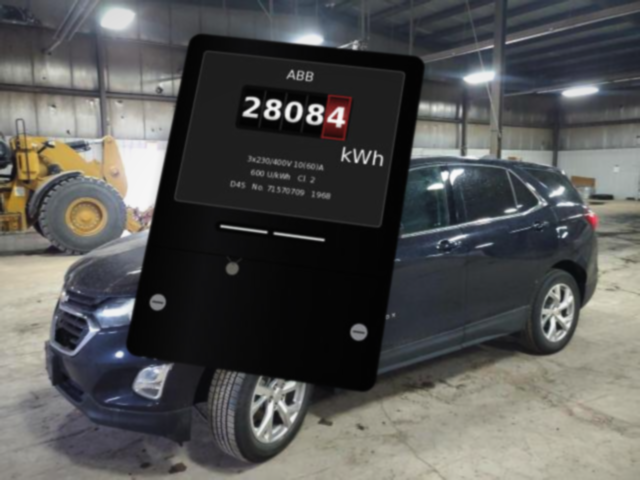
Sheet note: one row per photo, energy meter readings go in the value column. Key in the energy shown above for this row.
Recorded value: 2808.4 kWh
